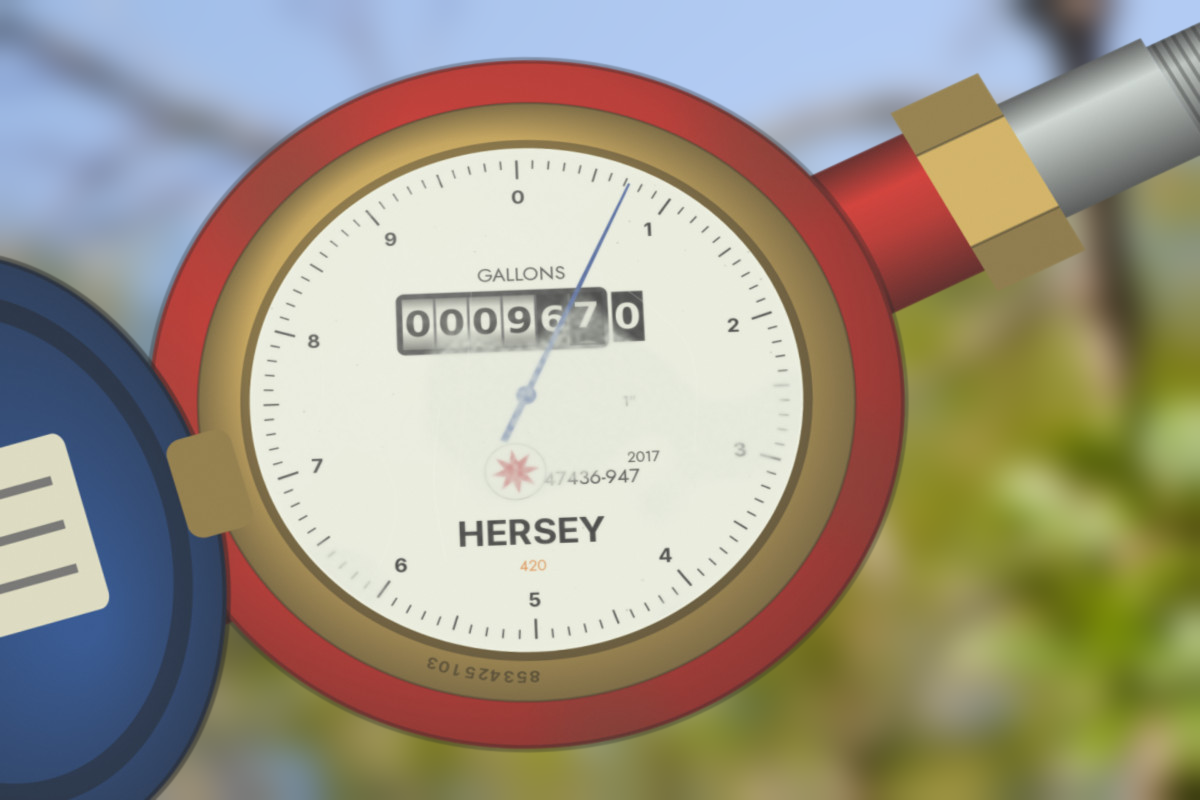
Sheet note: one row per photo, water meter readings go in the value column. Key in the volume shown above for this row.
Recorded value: 9670.7 gal
